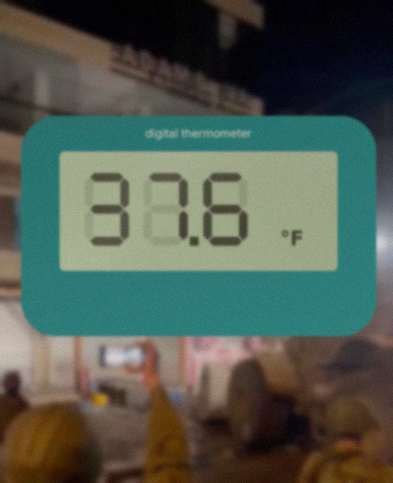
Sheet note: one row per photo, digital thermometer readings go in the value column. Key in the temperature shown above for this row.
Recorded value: 37.6 °F
